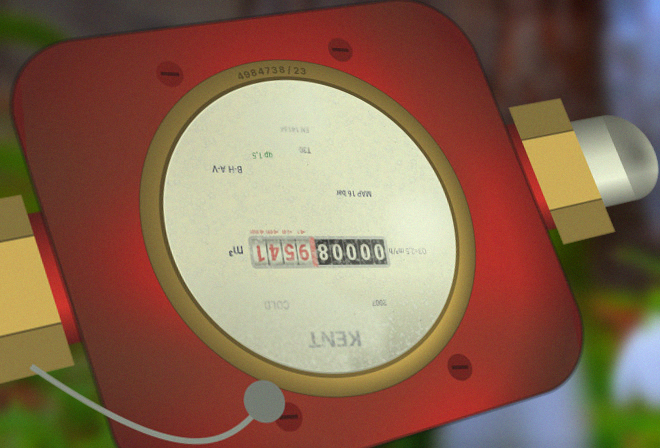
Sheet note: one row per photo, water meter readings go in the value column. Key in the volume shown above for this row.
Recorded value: 8.9541 m³
